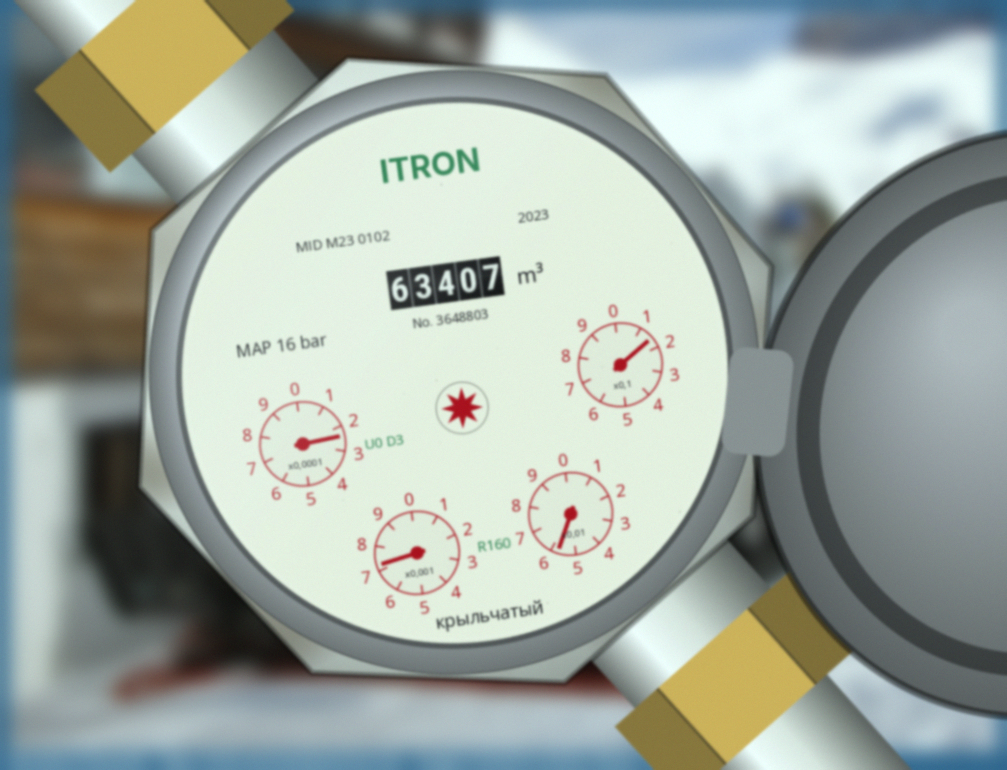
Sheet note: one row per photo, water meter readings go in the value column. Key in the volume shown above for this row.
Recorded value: 63407.1572 m³
